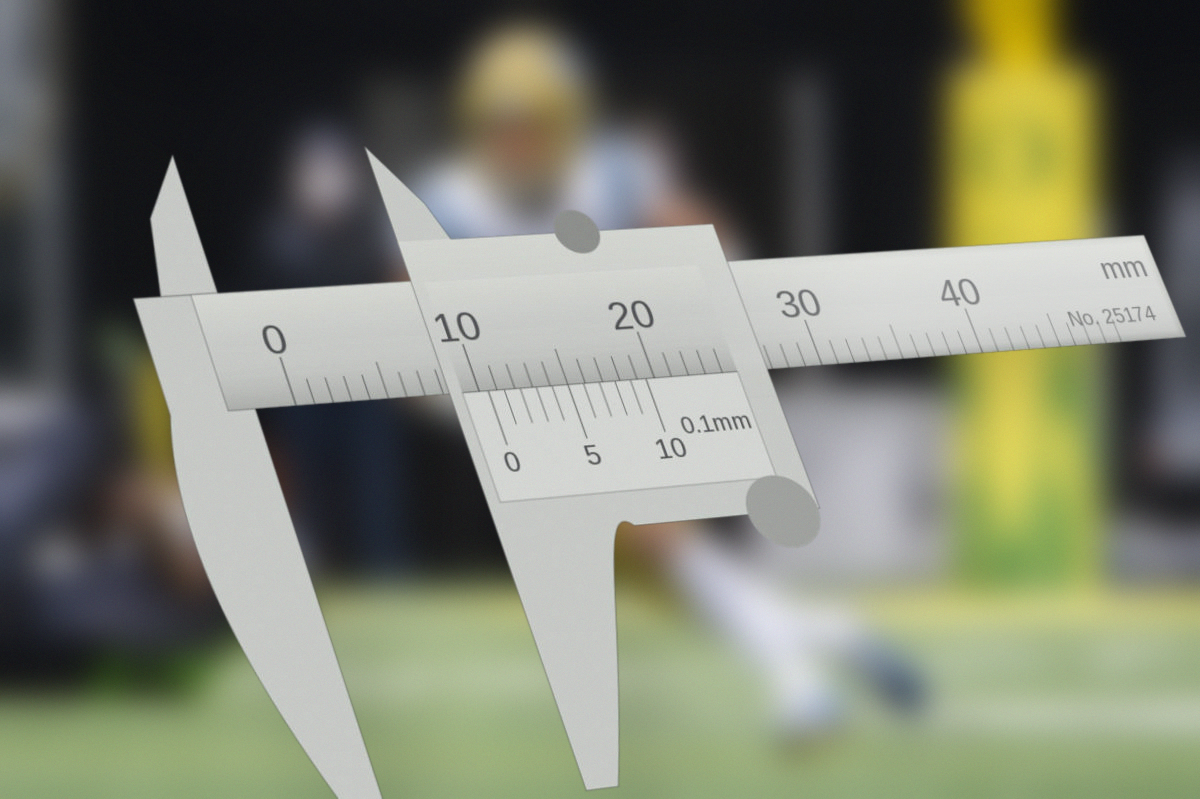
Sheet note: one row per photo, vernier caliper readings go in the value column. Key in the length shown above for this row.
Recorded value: 10.5 mm
